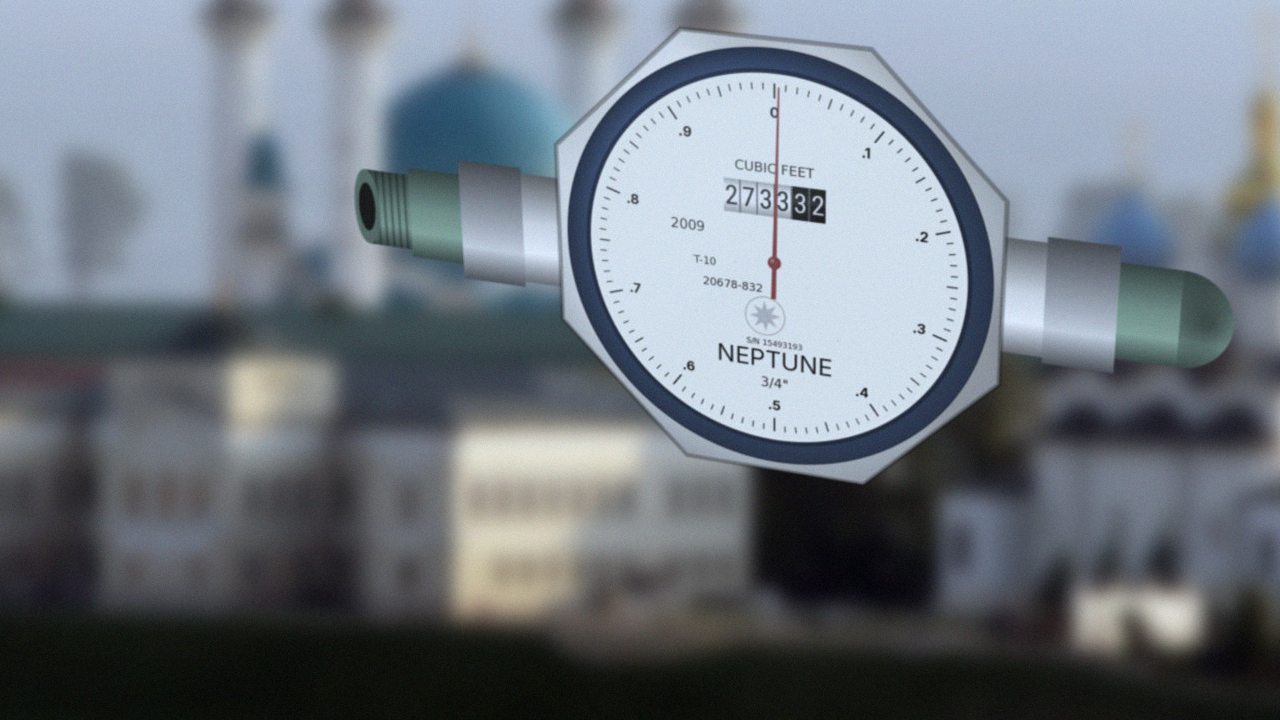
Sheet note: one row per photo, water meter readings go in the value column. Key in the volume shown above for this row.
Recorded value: 273332.00 ft³
